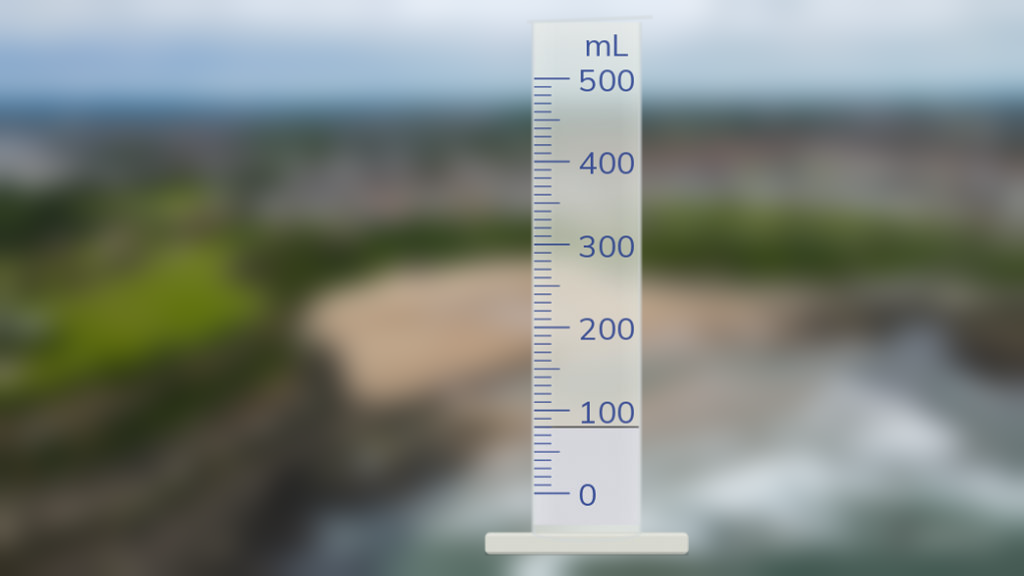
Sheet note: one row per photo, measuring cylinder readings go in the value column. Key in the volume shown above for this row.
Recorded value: 80 mL
